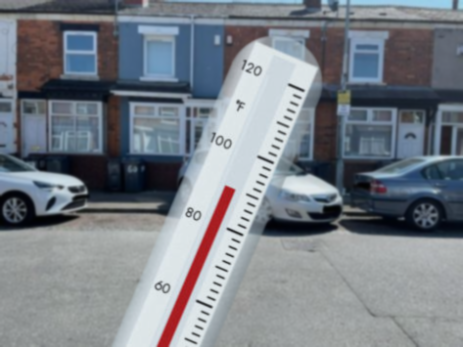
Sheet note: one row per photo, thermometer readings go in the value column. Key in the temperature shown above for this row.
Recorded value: 90 °F
